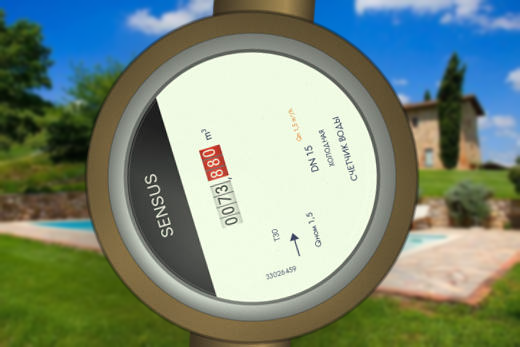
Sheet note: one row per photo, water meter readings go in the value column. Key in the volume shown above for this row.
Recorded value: 73.880 m³
